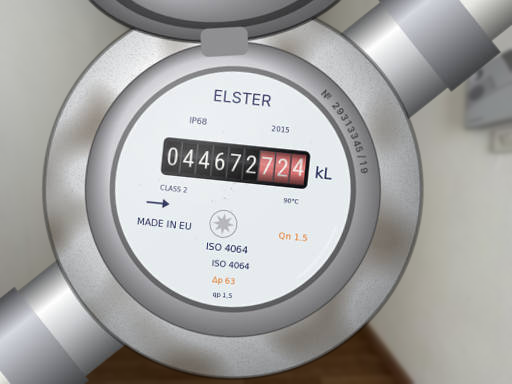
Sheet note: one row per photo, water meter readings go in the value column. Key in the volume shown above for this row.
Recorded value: 44672.724 kL
